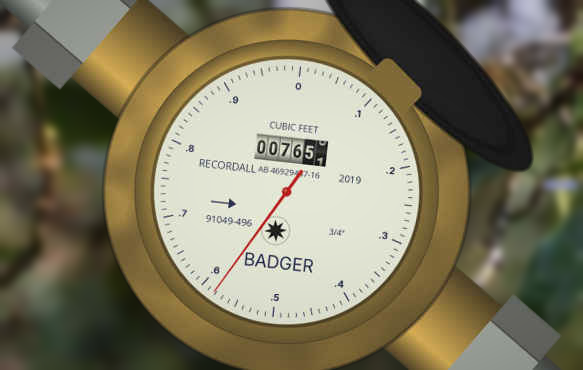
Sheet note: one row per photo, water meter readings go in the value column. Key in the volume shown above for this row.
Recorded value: 7650.58 ft³
